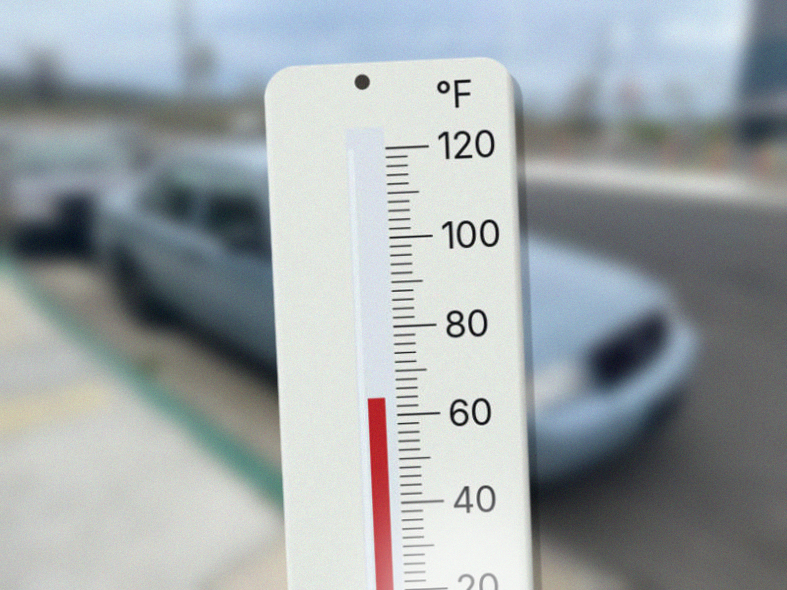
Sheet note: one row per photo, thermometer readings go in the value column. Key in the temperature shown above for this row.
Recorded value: 64 °F
